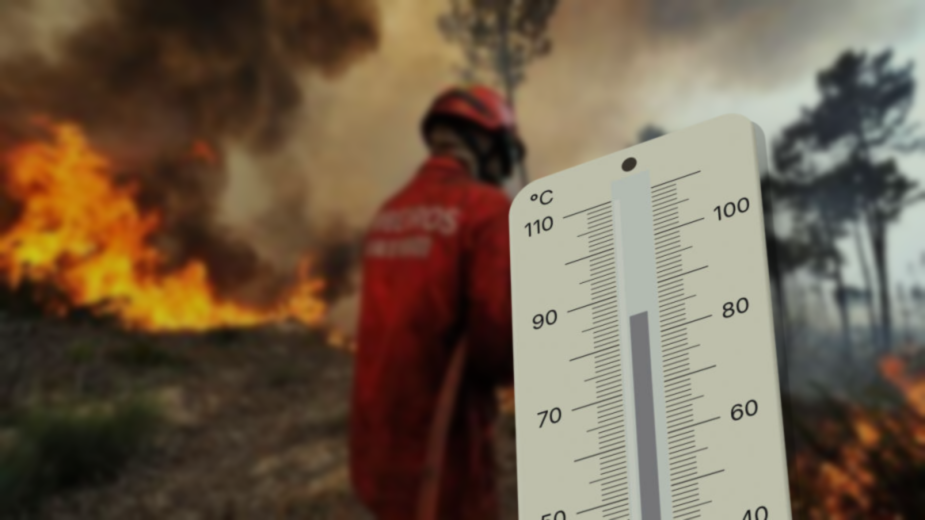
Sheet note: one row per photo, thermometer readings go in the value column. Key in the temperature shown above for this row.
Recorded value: 85 °C
